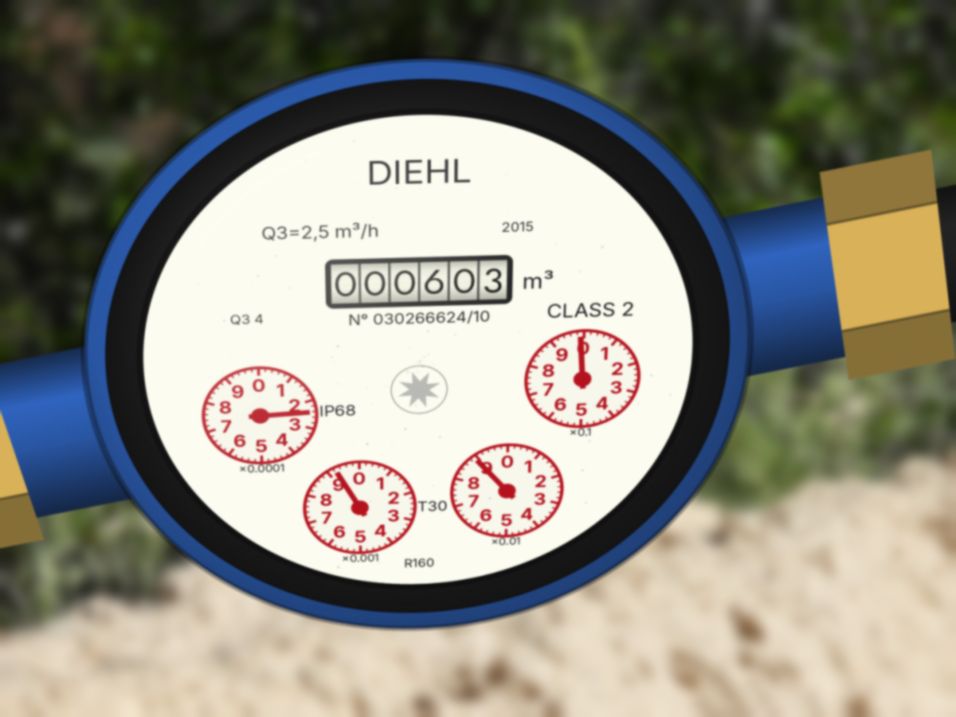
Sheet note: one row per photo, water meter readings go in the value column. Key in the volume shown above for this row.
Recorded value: 602.9892 m³
